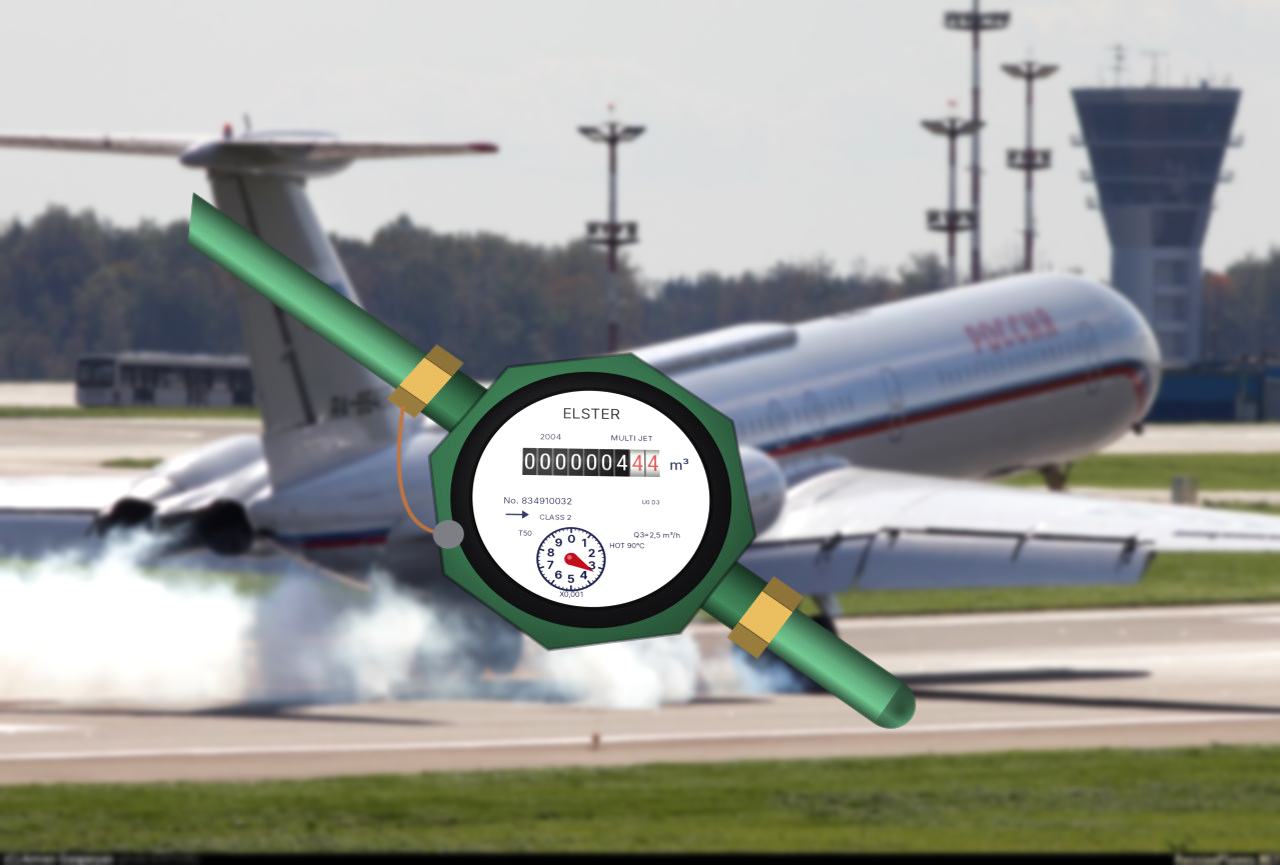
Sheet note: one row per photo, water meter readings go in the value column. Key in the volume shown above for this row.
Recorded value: 4.443 m³
